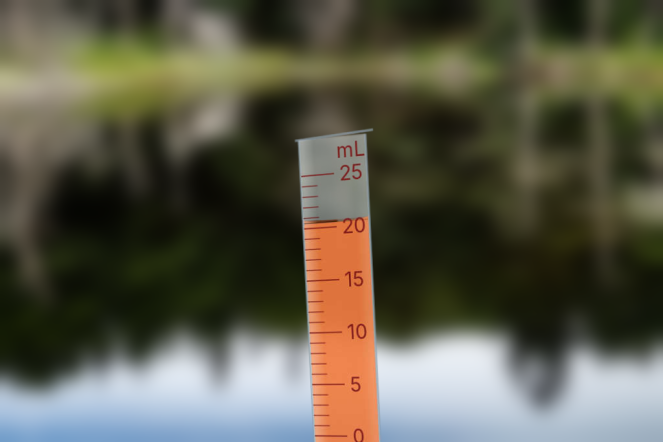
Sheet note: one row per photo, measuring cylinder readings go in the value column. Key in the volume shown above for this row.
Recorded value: 20.5 mL
